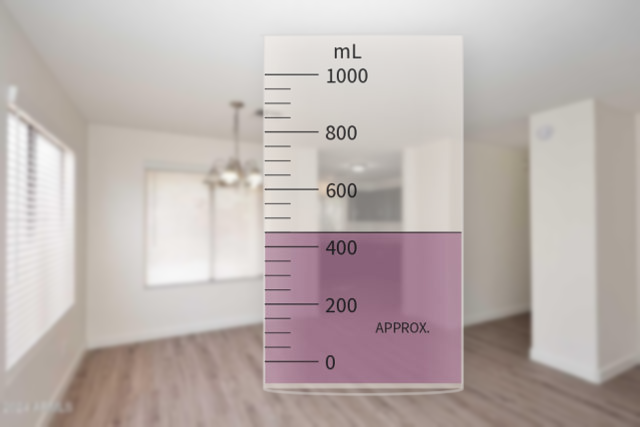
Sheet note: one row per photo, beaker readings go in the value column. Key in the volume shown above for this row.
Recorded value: 450 mL
